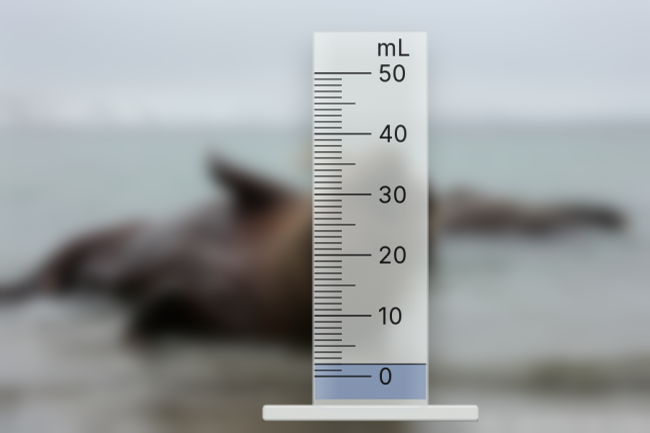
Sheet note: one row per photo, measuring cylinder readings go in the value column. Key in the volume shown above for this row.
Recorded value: 2 mL
